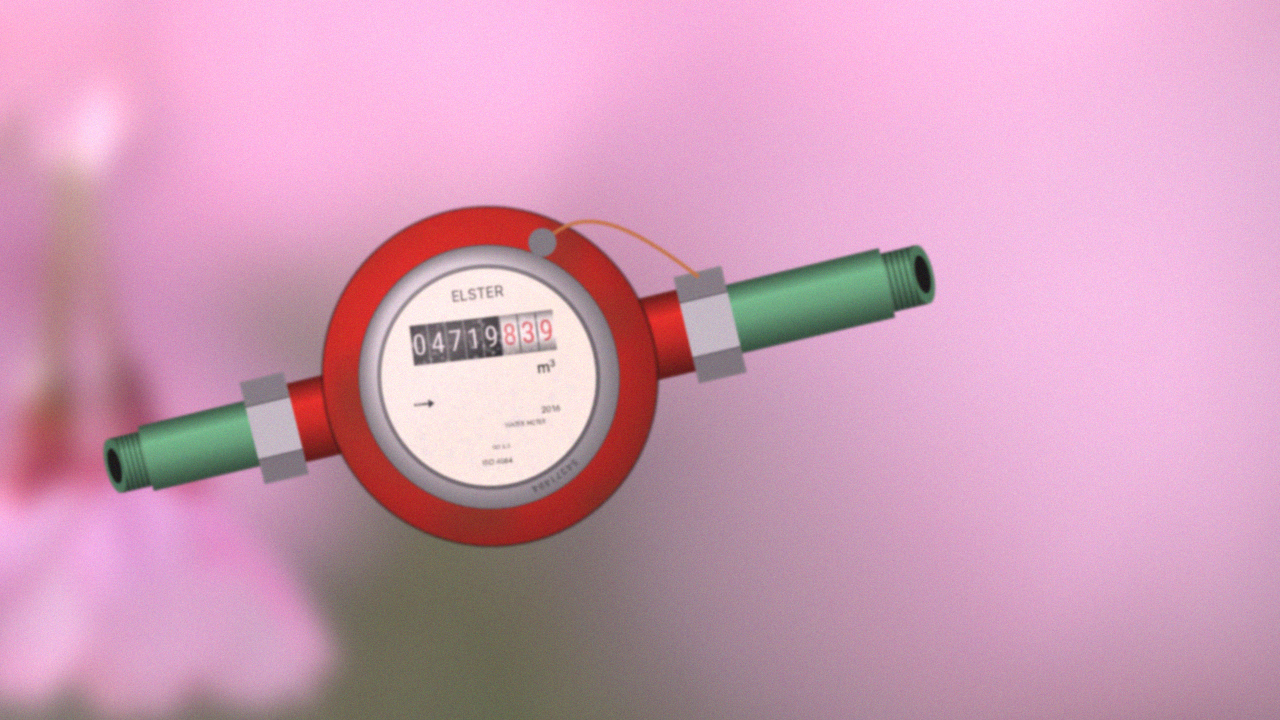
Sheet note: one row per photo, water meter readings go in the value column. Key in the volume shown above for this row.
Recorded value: 4719.839 m³
